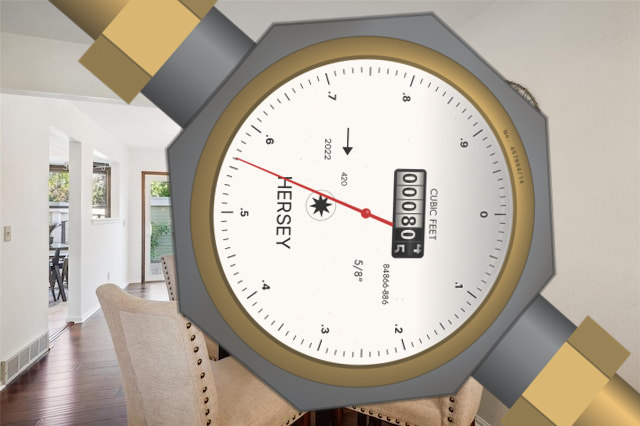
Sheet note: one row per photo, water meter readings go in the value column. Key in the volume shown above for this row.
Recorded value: 804.56 ft³
